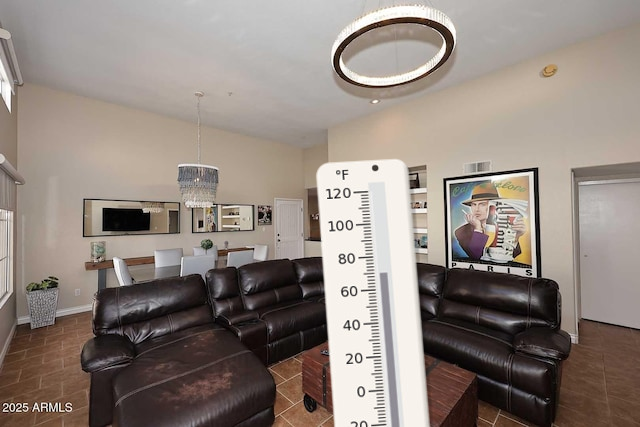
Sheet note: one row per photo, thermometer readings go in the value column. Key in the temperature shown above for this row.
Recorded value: 70 °F
